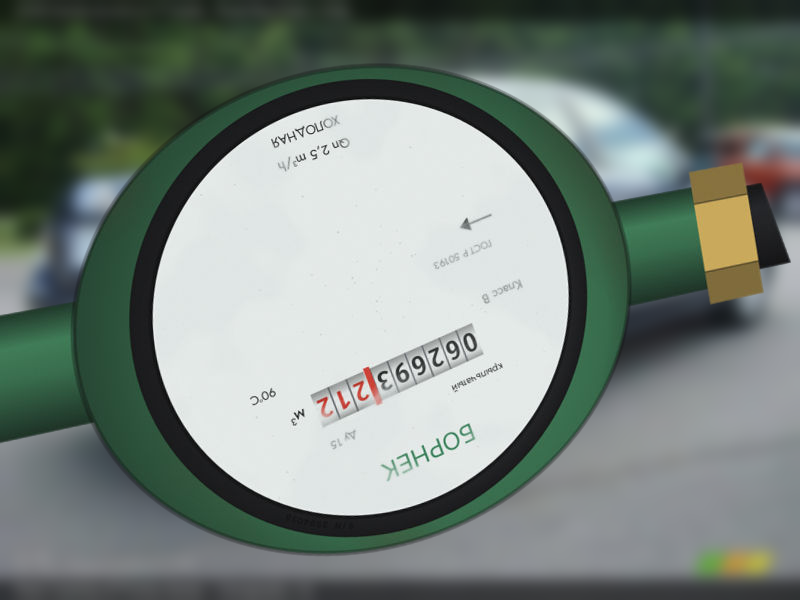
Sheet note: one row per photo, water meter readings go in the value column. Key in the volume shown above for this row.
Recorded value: 62693.212 m³
